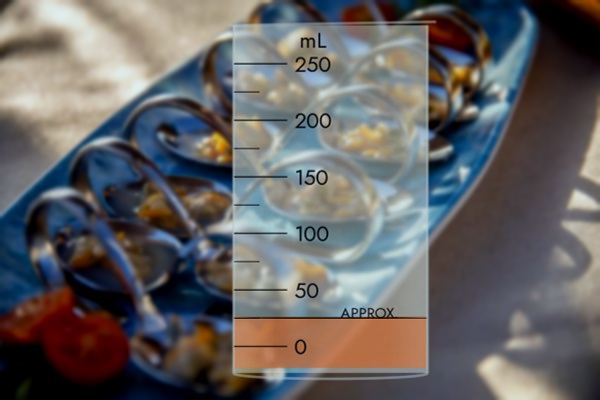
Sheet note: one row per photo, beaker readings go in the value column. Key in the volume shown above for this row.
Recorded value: 25 mL
